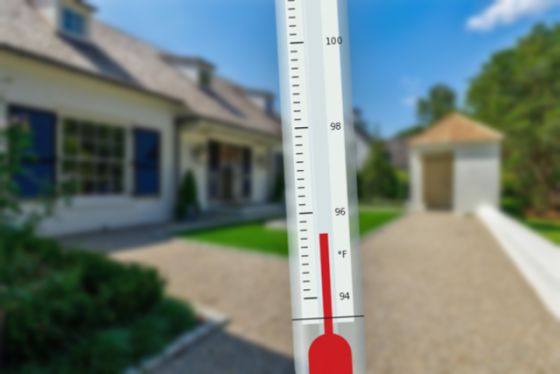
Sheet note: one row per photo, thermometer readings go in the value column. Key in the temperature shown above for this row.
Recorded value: 95.5 °F
